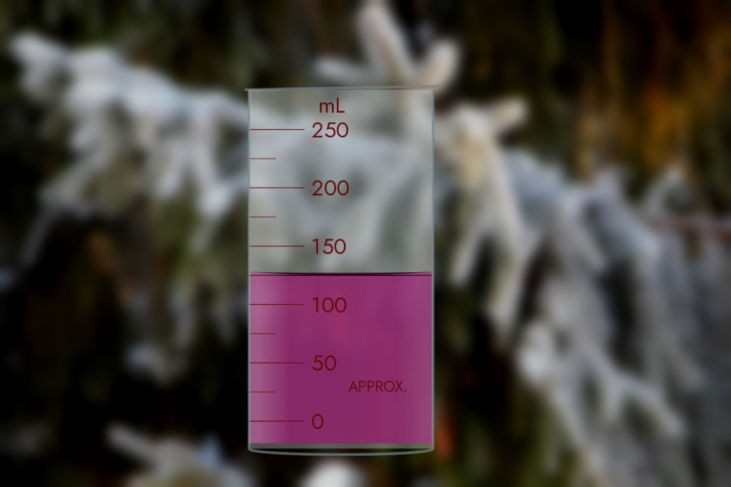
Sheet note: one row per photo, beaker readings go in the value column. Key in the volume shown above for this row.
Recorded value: 125 mL
